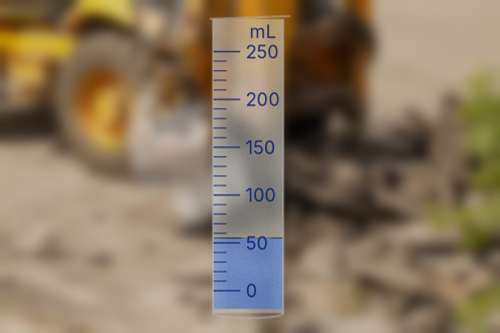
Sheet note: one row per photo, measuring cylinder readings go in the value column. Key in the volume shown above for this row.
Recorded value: 55 mL
